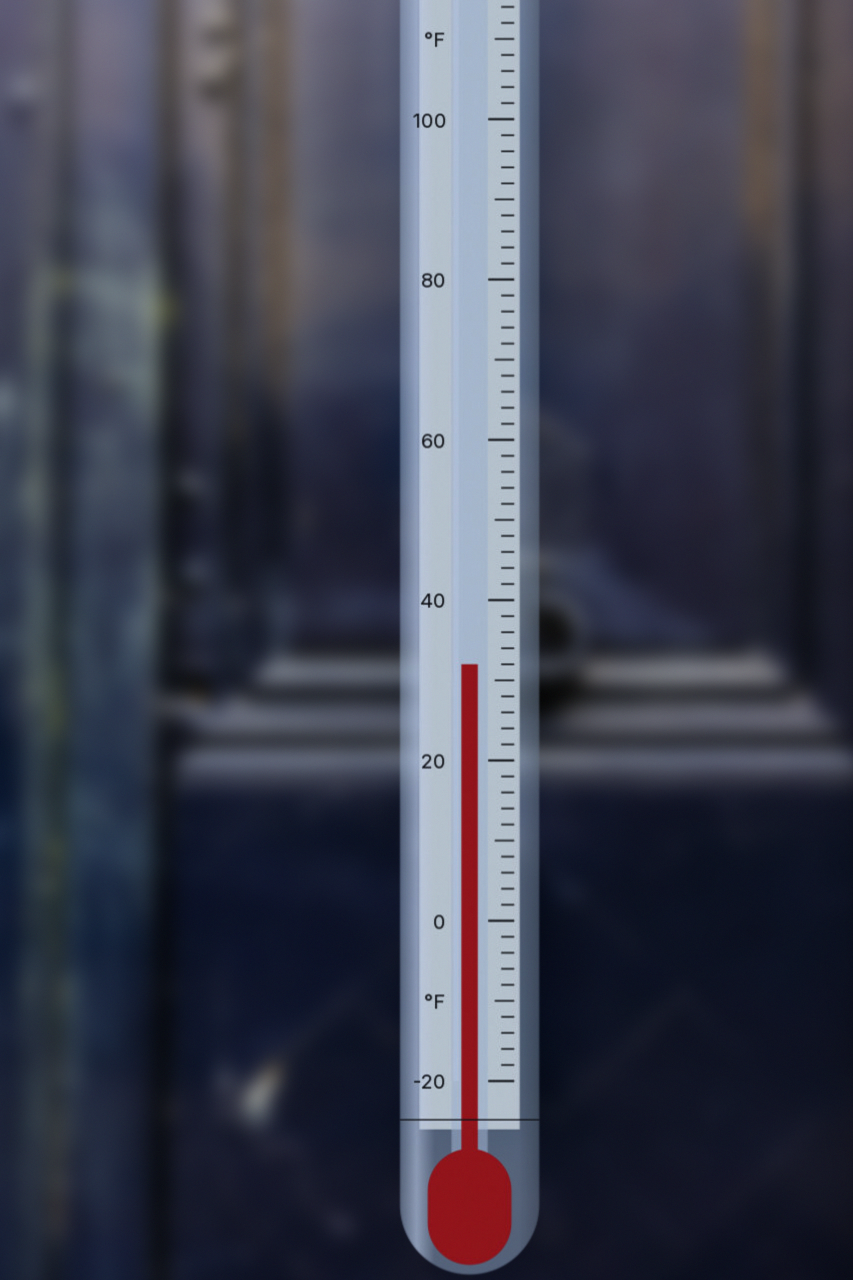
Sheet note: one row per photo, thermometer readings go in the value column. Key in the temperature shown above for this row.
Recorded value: 32 °F
